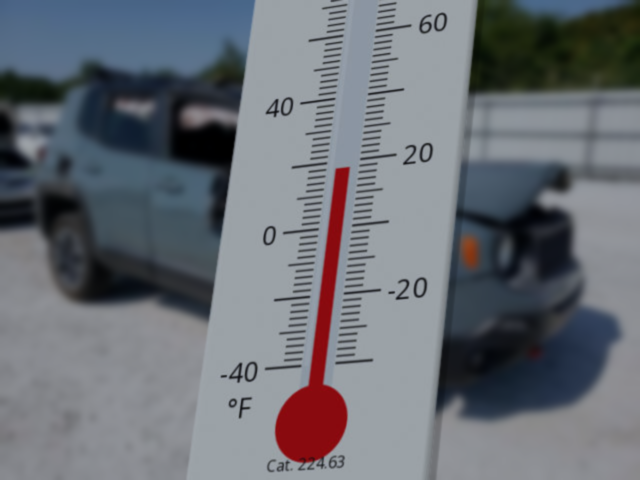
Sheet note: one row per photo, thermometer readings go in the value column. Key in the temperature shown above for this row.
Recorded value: 18 °F
